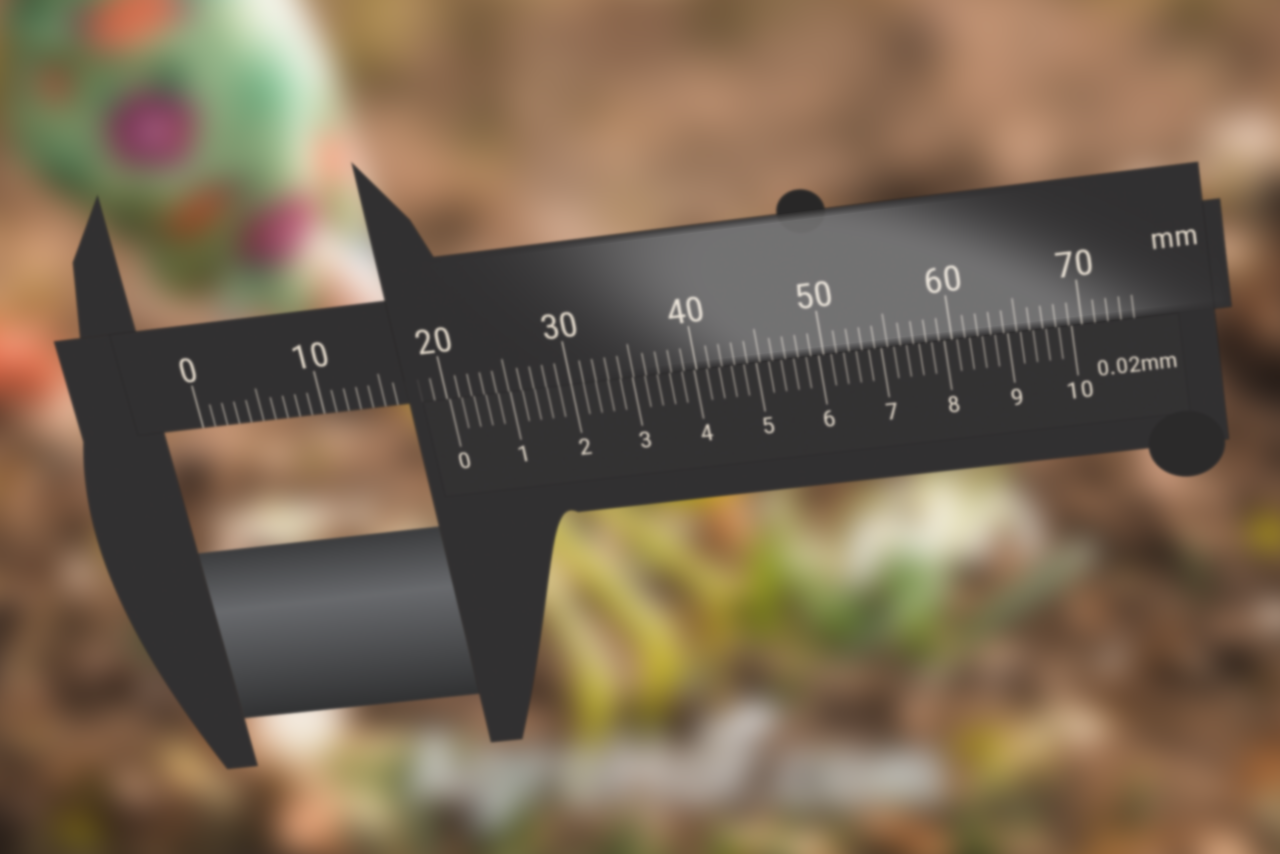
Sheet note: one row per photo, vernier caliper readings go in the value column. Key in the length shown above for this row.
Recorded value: 20.2 mm
